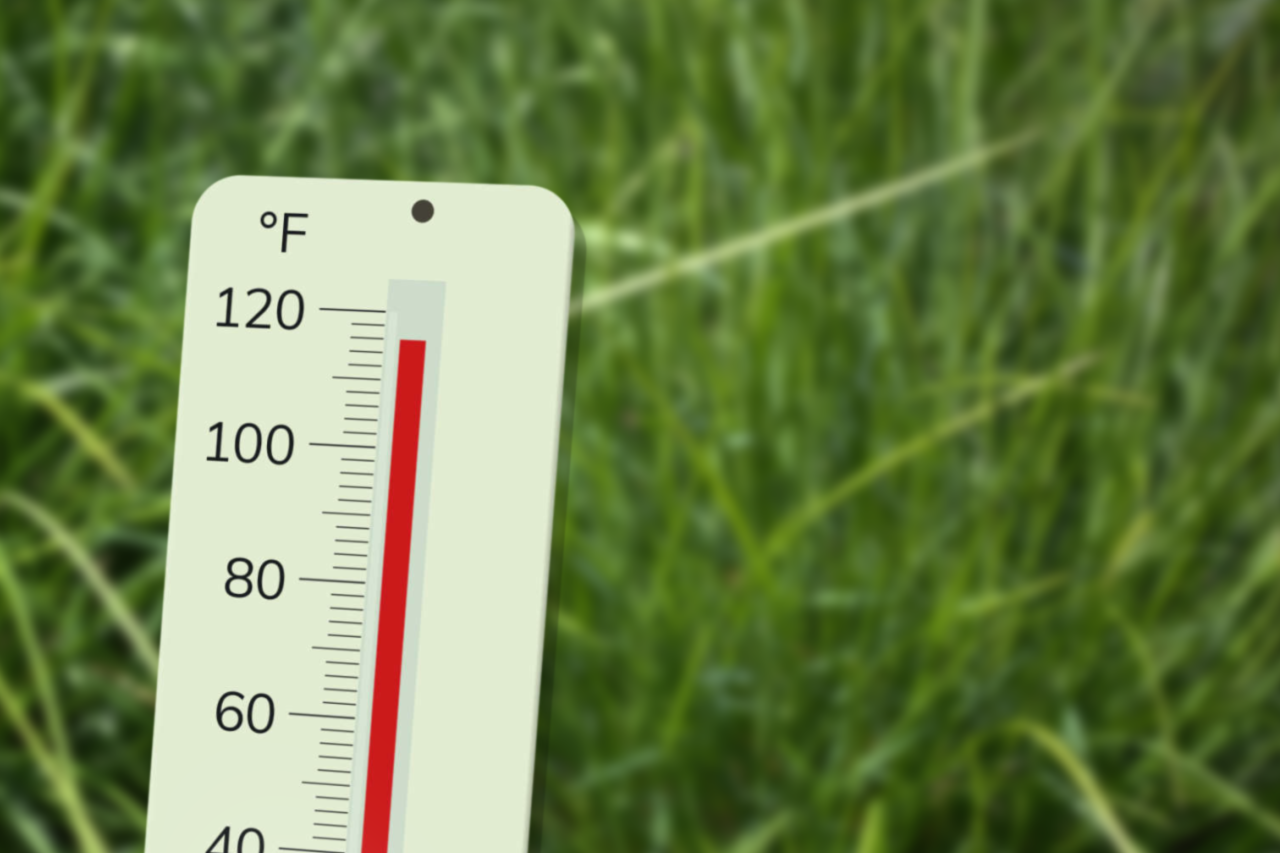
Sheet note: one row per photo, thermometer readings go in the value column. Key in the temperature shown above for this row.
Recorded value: 116 °F
